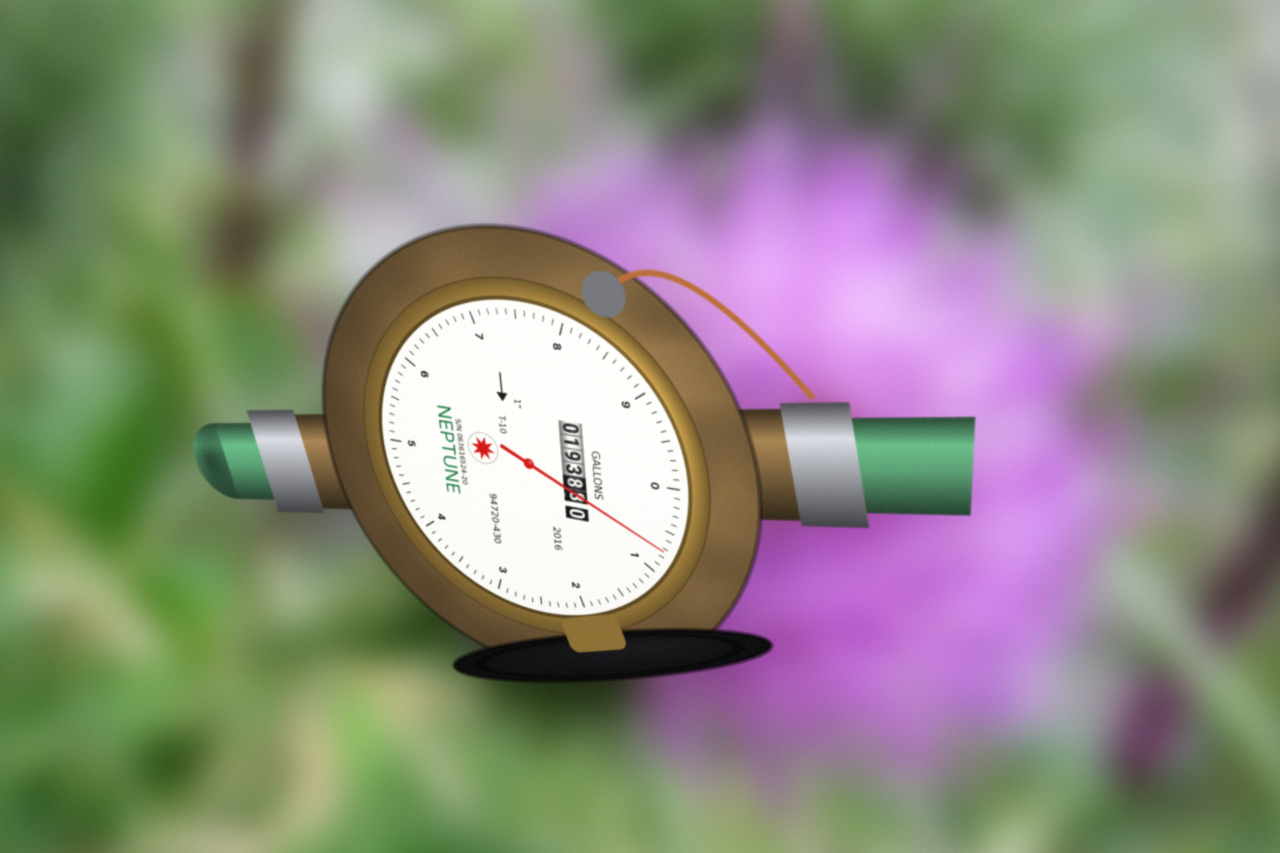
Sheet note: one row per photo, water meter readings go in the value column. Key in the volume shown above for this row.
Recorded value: 193880.7 gal
